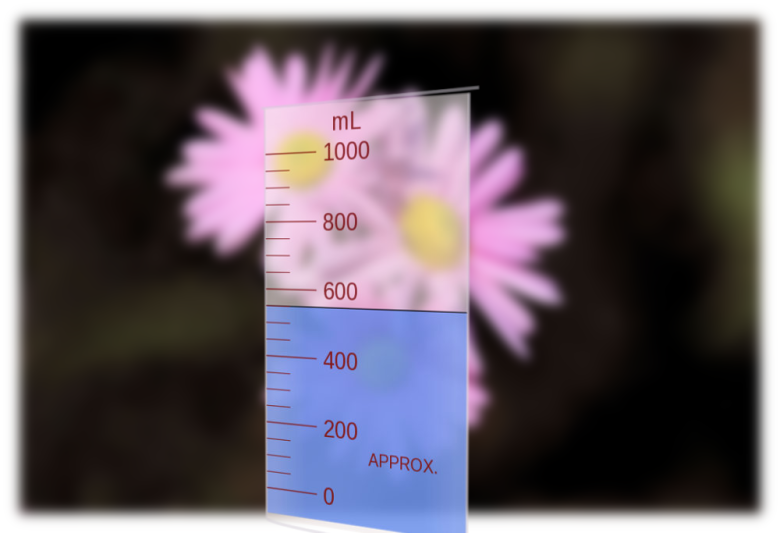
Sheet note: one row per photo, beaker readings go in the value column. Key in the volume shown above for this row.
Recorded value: 550 mL
